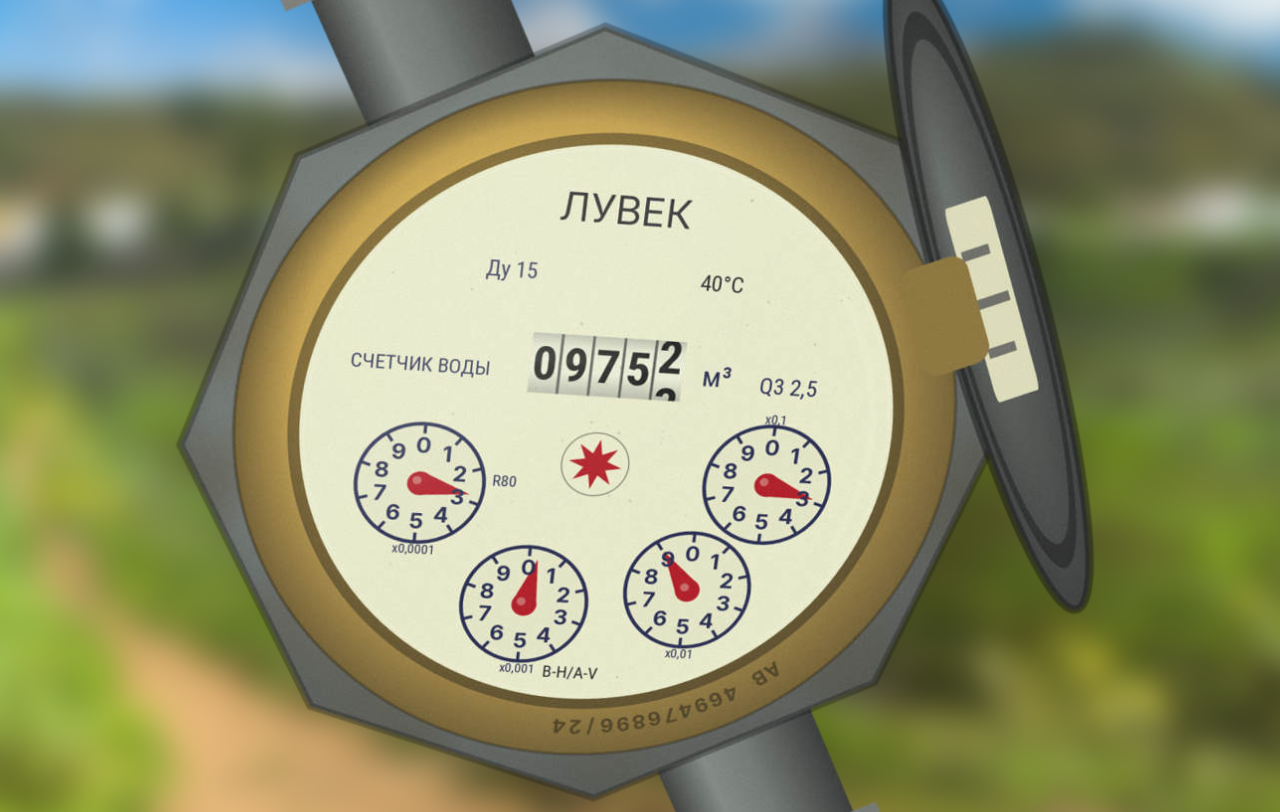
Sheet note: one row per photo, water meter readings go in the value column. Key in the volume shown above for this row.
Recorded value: 9752.2902 m³
